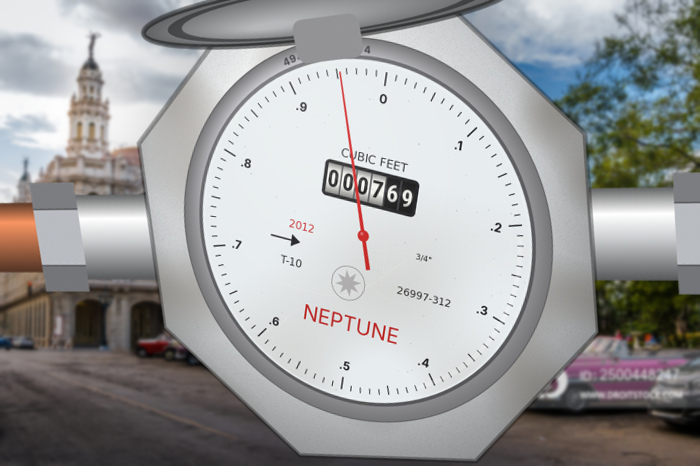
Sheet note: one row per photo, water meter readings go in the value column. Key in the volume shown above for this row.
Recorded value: 768.95 ft³
